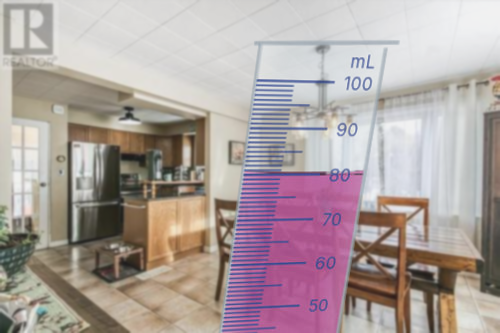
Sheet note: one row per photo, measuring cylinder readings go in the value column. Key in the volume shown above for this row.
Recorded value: 80 mL
